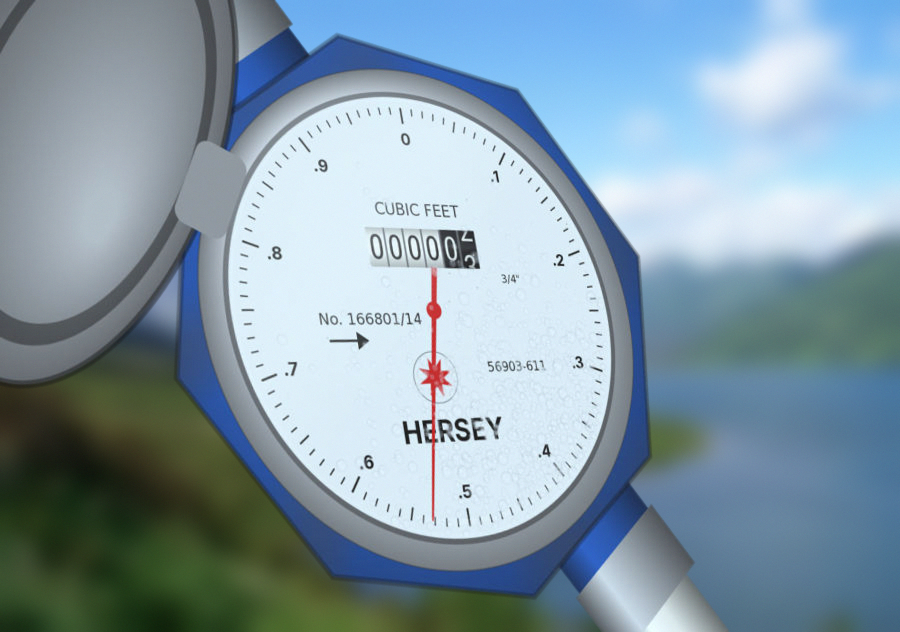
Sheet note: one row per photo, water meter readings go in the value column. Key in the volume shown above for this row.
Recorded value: 2.53 ft³
